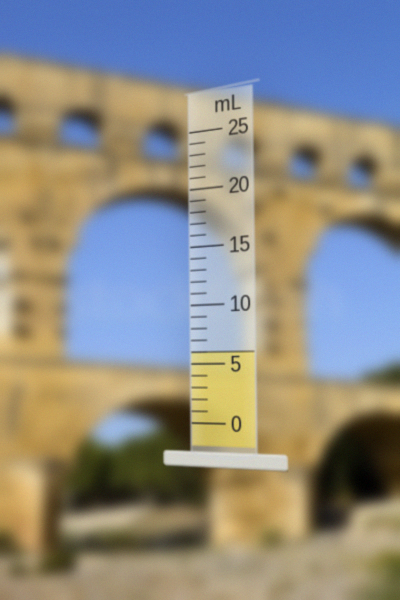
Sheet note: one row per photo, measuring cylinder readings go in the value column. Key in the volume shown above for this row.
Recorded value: 6 mL
